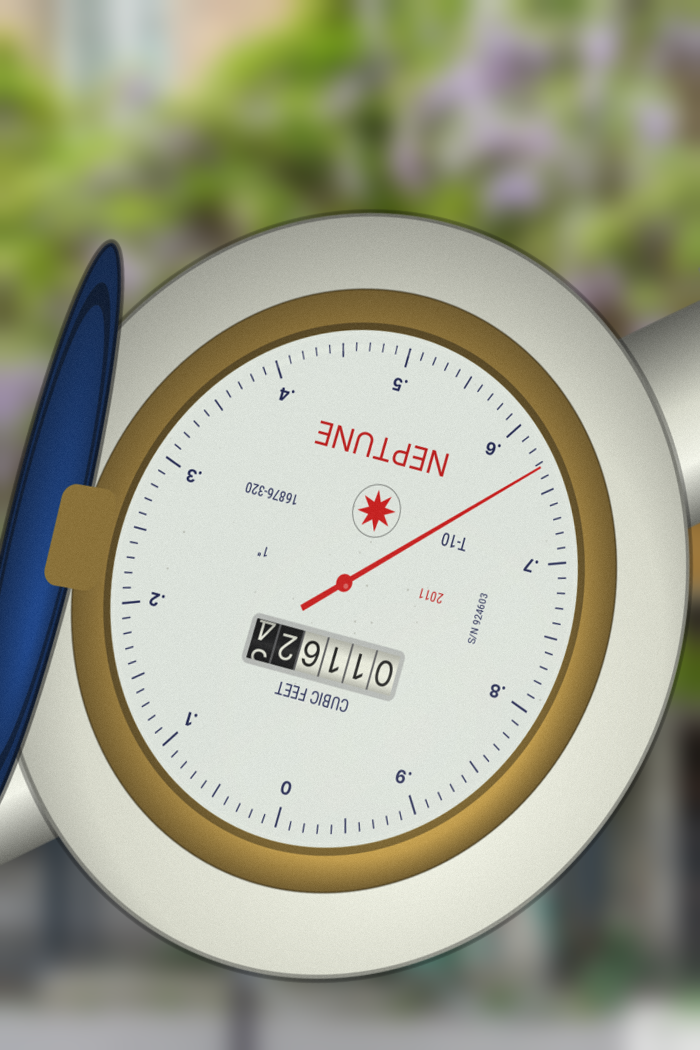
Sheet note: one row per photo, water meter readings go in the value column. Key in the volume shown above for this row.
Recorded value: 11623.63 ft³
